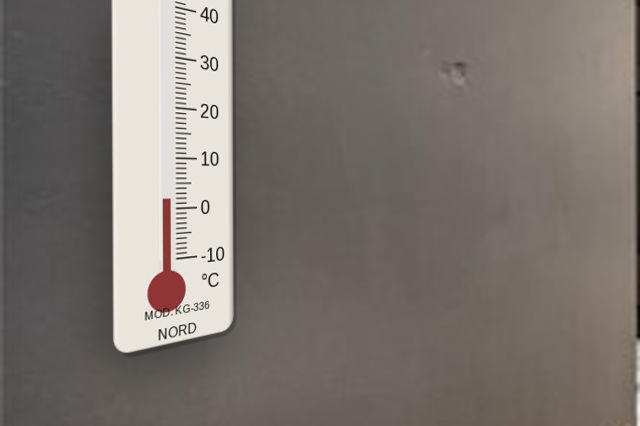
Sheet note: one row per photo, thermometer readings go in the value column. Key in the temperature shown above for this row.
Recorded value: 2 °C
